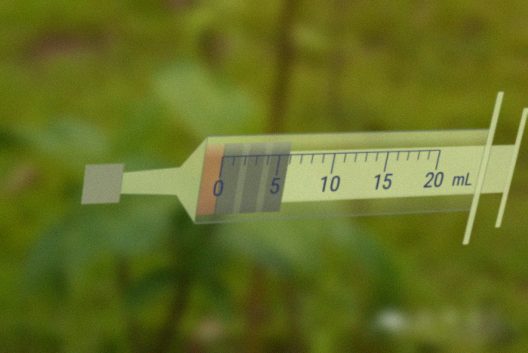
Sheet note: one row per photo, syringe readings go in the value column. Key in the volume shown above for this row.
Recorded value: 0 mL
